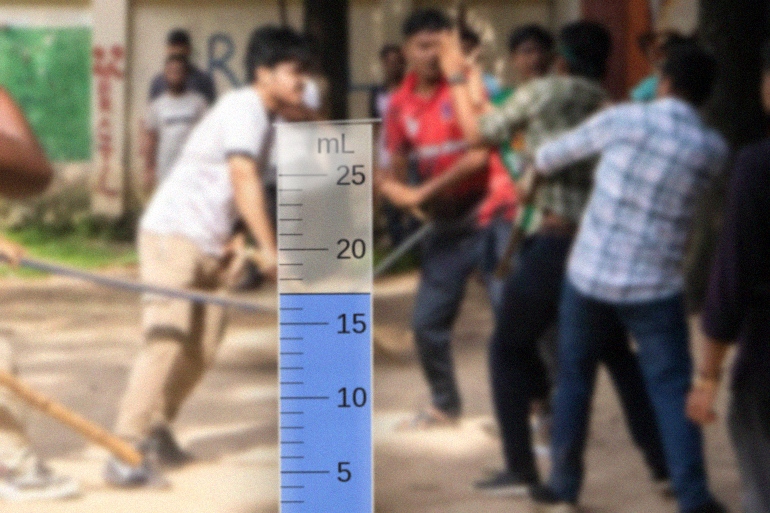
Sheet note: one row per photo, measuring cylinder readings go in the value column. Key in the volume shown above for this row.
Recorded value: 17 mL
